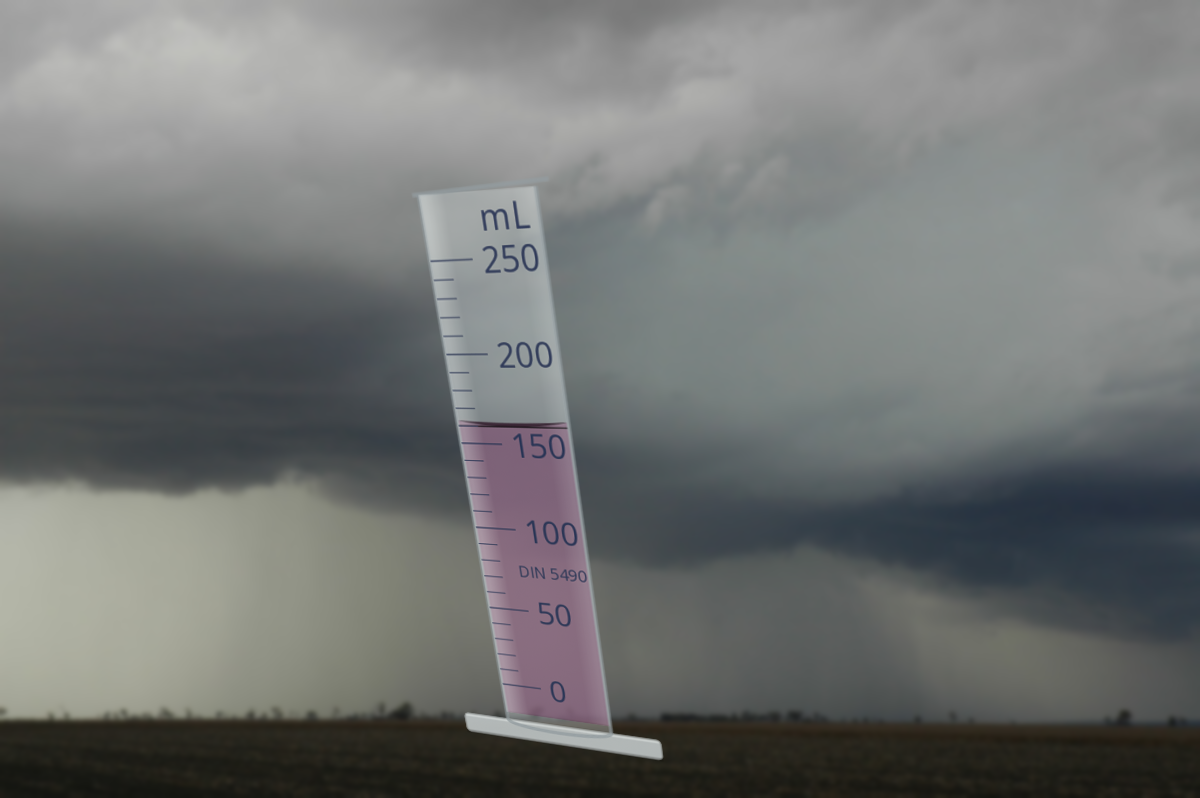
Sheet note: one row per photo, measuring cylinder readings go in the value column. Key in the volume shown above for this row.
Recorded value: 160 mL
